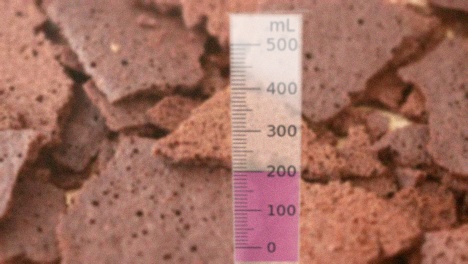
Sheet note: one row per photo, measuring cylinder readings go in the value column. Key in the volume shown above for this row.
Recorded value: 200 mL
